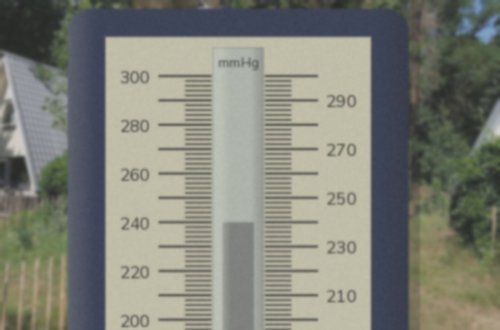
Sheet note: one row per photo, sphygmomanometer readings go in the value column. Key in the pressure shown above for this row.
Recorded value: 240 mmHg
